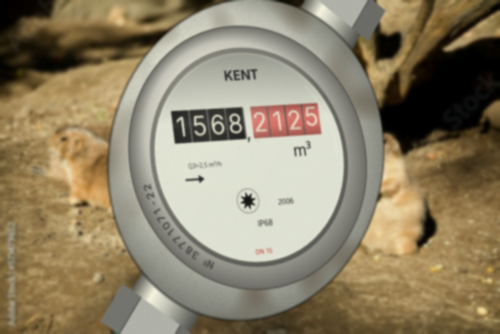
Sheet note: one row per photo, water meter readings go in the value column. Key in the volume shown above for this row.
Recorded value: 1568.2125 m³
